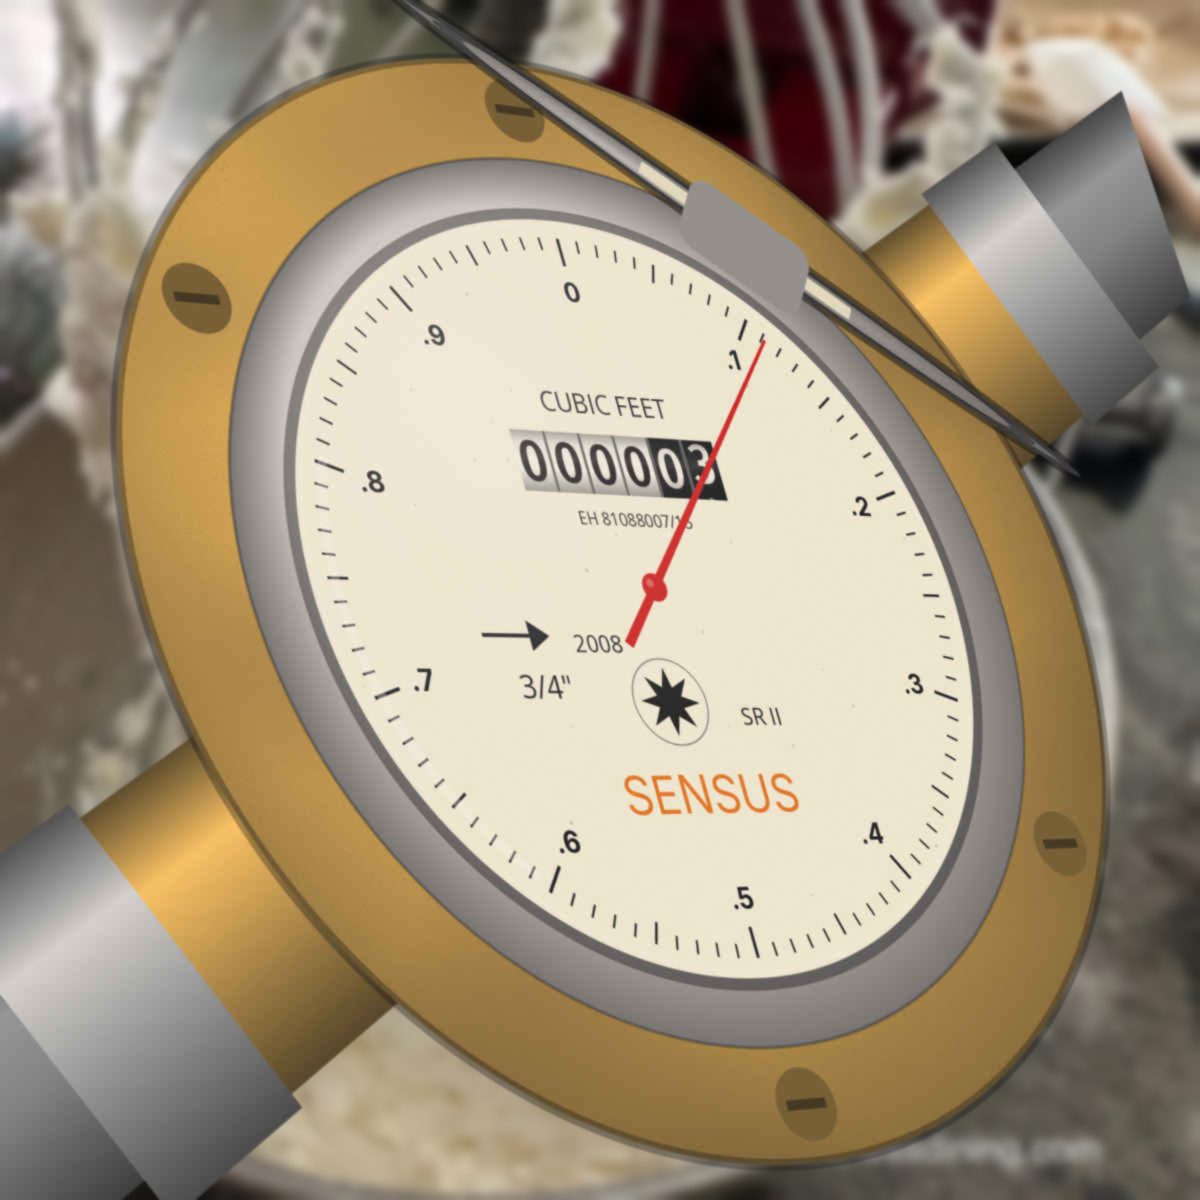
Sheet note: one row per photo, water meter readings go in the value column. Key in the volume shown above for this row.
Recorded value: 3.11 ft³
